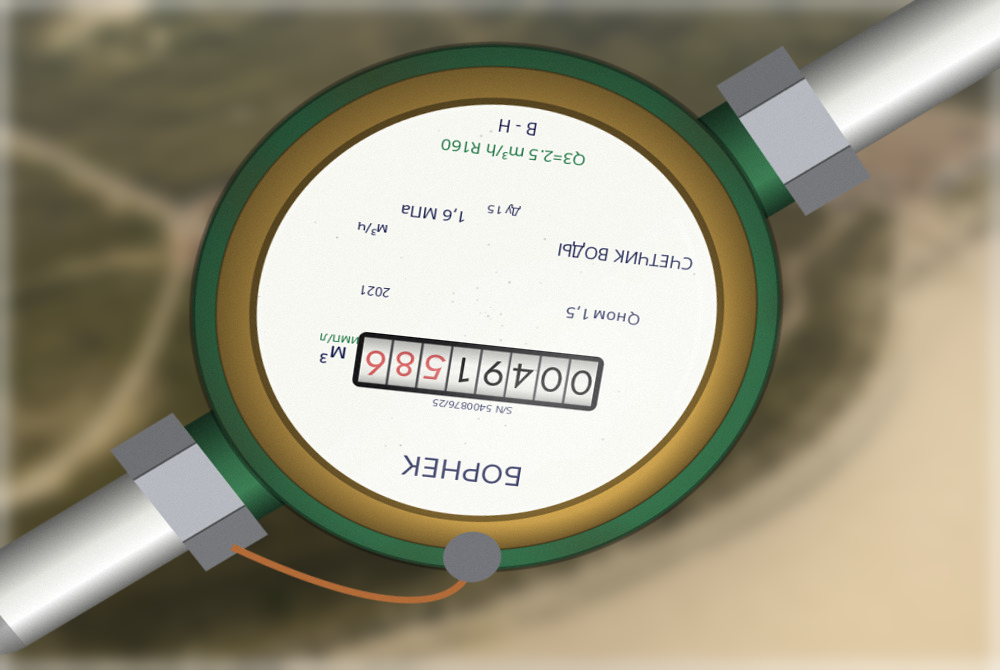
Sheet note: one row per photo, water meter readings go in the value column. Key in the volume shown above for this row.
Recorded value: 491.586 m³
